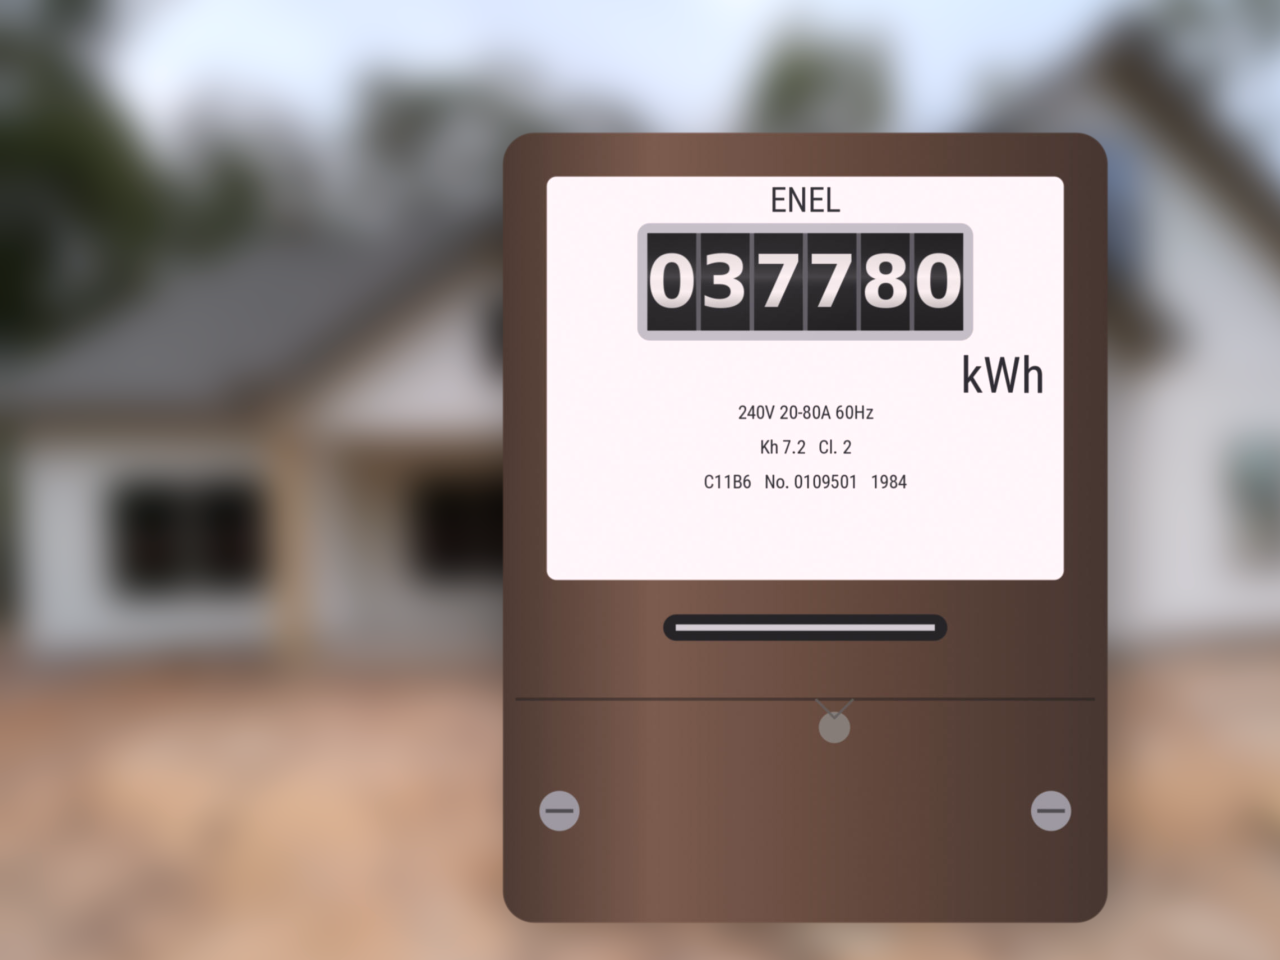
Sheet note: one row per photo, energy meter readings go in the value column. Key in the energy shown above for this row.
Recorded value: 37780 kWh
